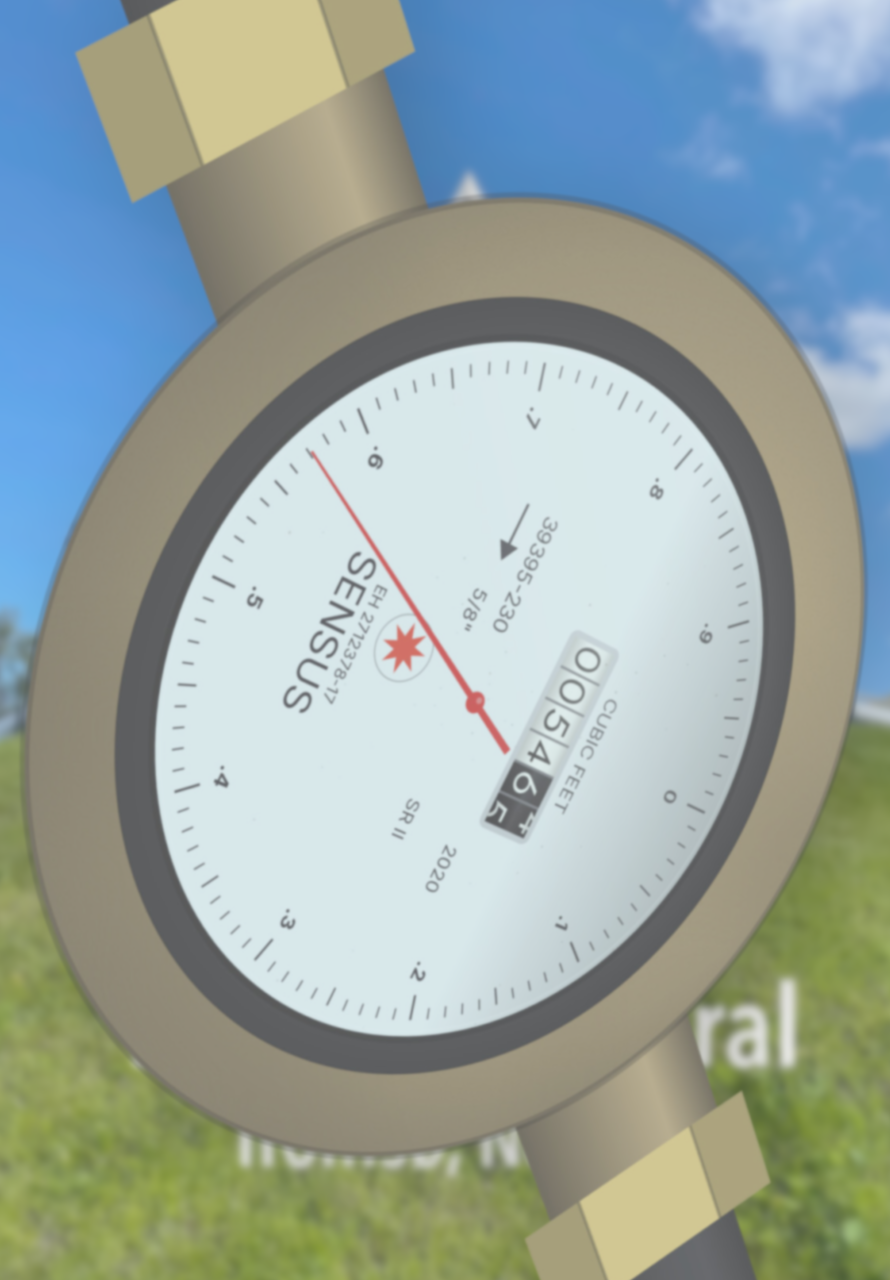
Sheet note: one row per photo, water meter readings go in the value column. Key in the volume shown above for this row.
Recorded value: 5464.57 ft³
